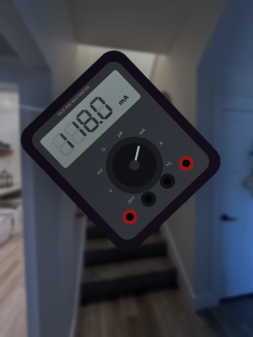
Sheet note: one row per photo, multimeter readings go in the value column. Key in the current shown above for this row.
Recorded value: 118.0 mA
